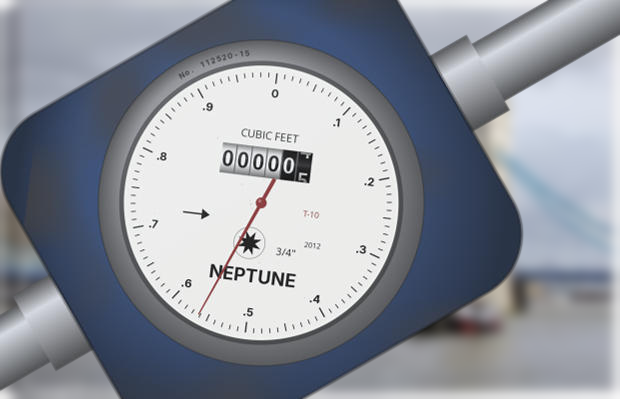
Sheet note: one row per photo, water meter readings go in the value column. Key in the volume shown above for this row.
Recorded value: 4.56 ft³
